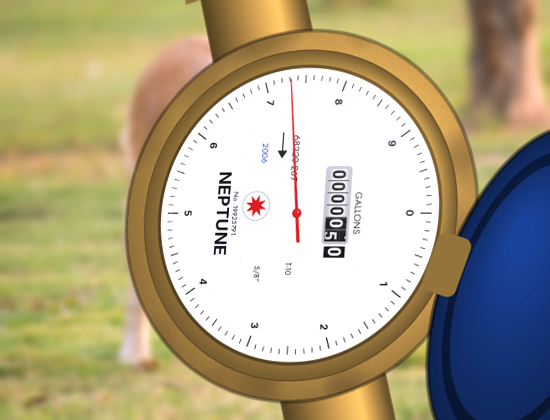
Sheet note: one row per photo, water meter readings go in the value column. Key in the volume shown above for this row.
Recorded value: 47.3 gal
